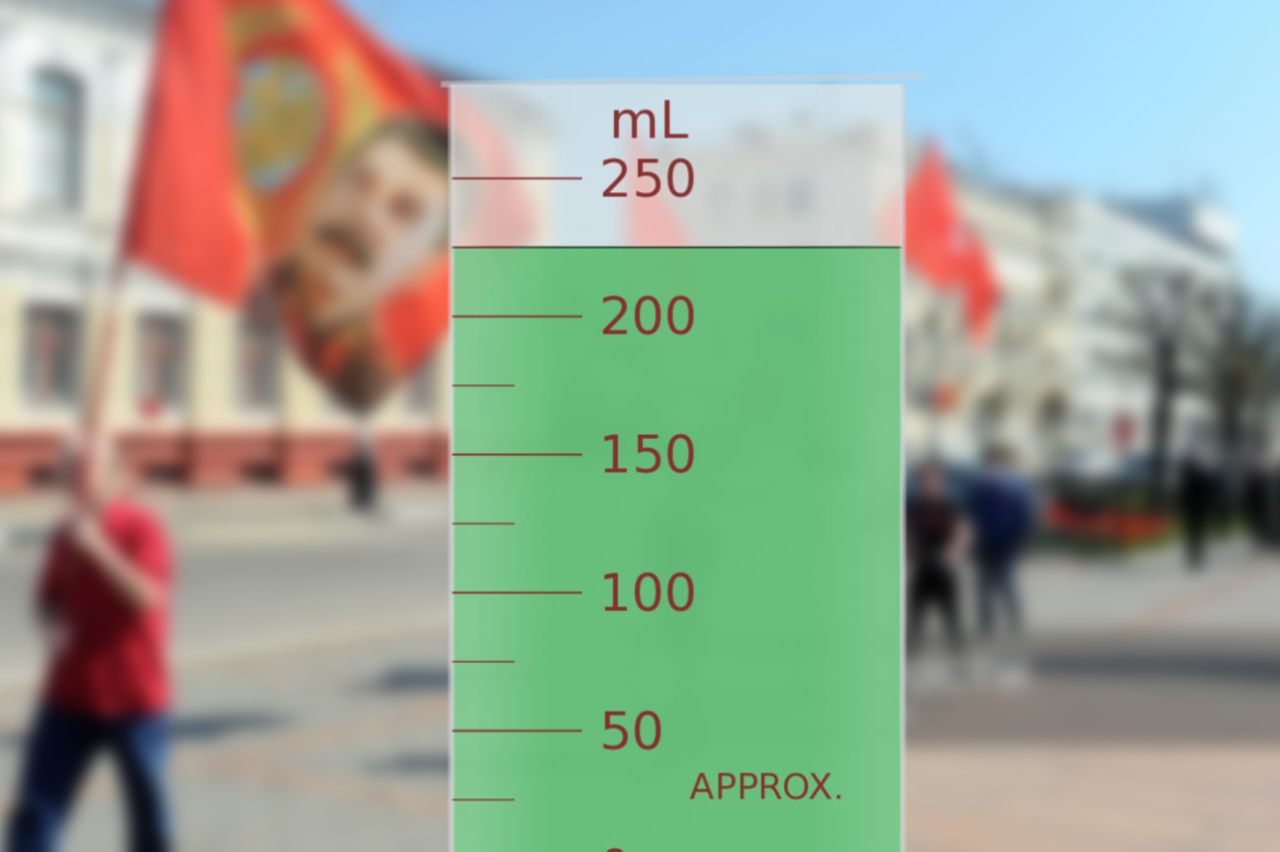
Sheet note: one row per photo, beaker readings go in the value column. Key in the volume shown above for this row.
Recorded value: 225 mL
